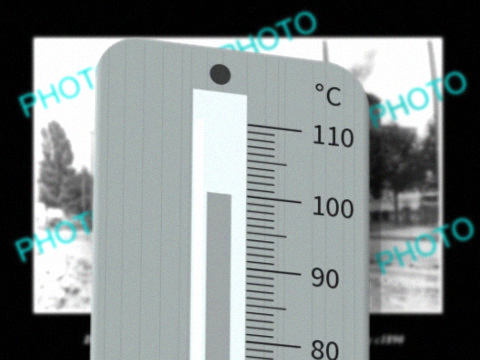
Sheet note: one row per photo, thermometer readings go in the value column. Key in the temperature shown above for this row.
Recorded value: 100 °C
